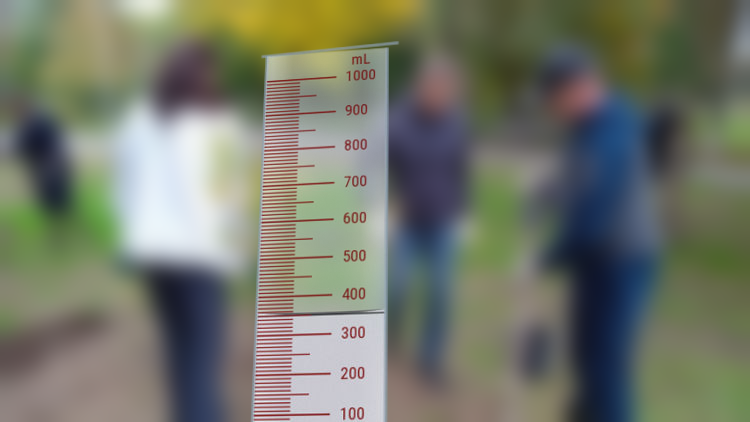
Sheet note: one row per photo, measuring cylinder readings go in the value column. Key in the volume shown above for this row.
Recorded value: 350 mL
